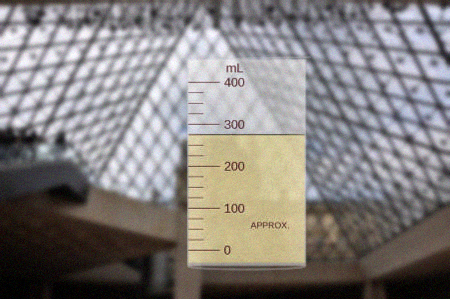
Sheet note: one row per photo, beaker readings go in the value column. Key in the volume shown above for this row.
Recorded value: 275 mL
